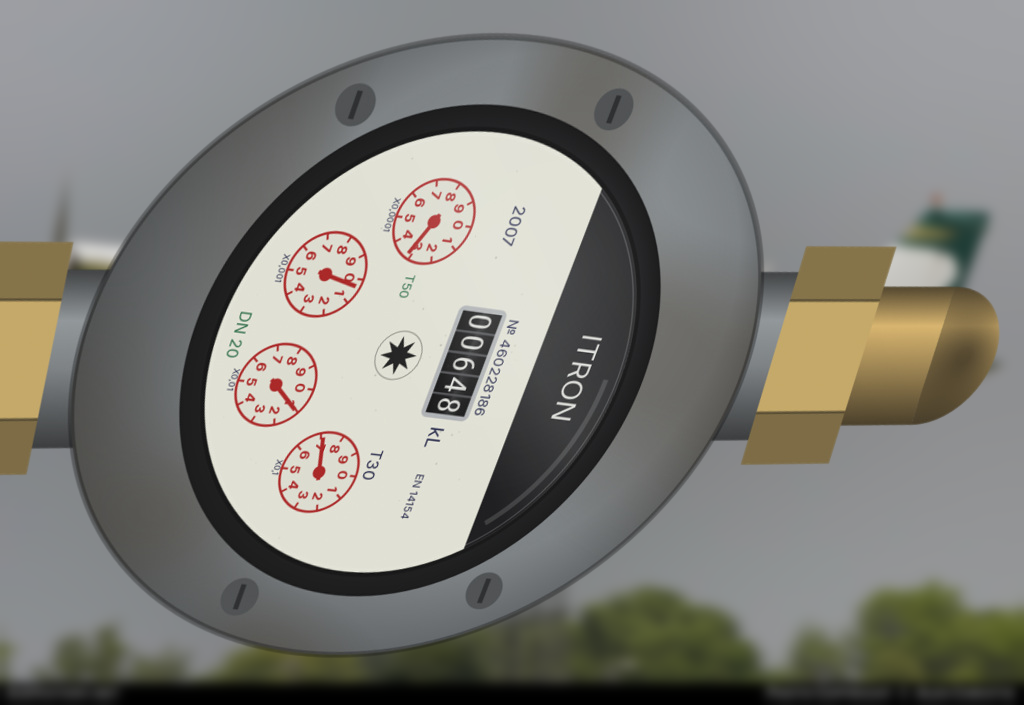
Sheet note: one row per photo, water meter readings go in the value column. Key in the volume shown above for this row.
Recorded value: 648.7103 kL
